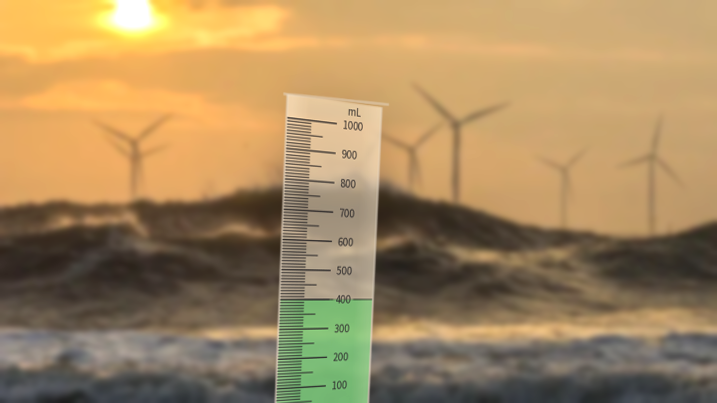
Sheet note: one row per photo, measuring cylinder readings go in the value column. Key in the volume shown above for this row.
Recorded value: 400 mL
